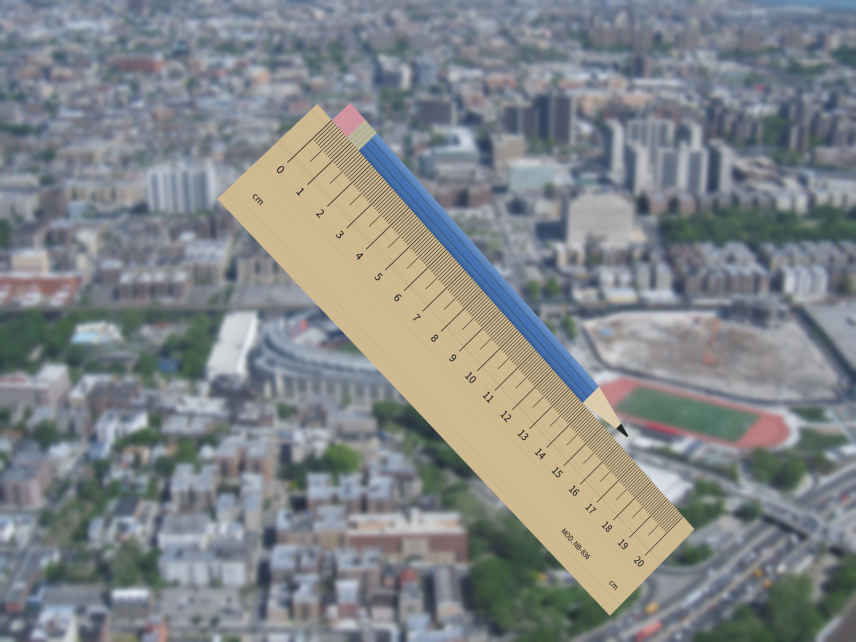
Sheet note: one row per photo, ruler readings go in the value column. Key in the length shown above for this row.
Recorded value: 16 cm
